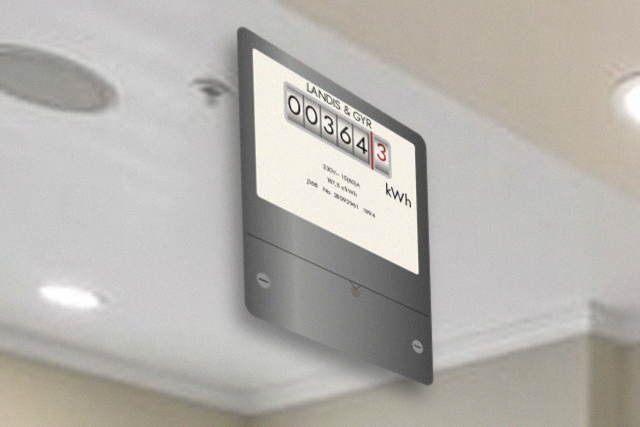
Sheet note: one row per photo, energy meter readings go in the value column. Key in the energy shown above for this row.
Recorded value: 364.3 kWh
